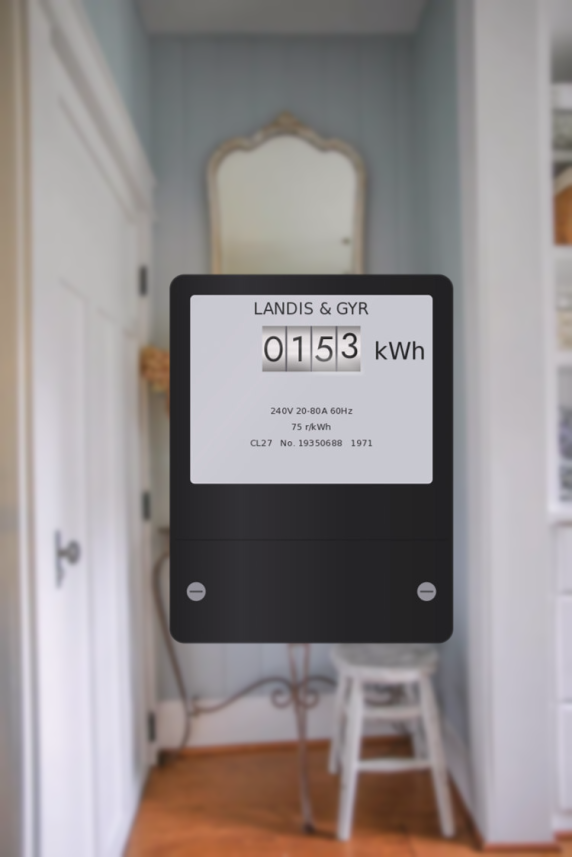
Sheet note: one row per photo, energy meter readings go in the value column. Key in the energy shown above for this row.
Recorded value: 153 kWh
